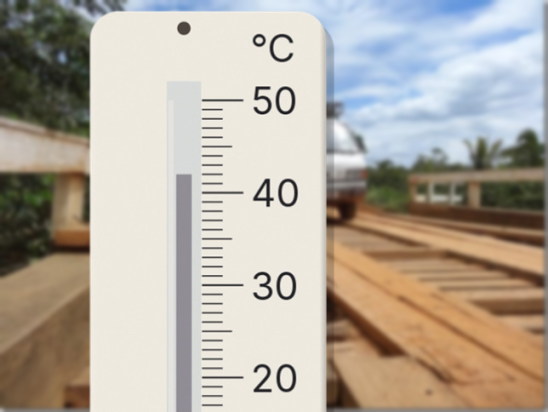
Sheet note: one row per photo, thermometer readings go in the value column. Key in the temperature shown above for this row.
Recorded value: 42 °C
